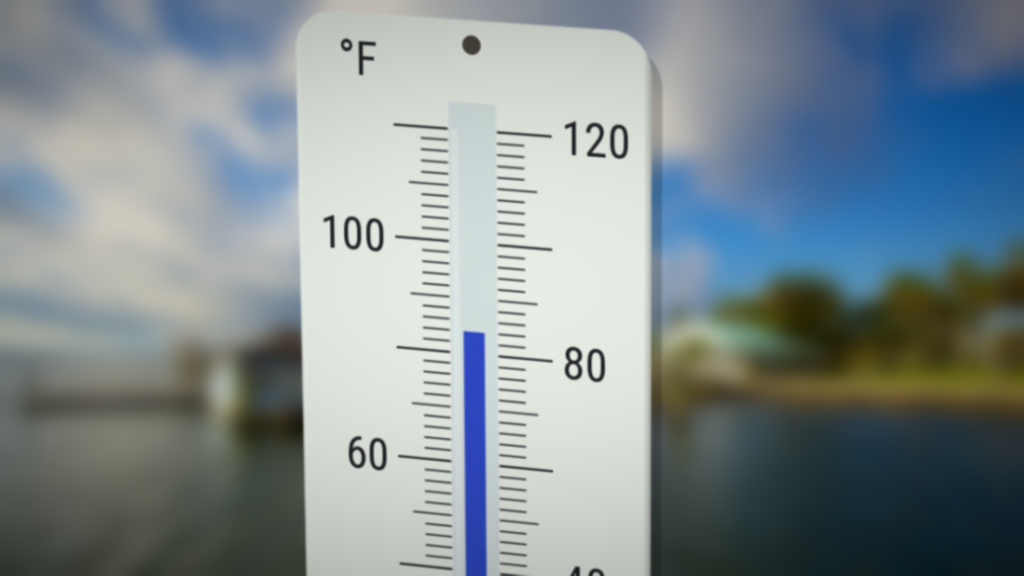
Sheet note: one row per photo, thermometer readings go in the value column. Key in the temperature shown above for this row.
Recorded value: 84 °F
